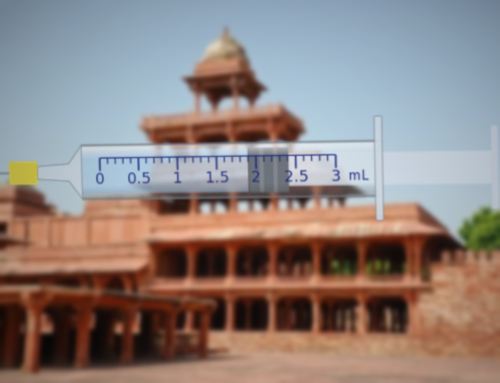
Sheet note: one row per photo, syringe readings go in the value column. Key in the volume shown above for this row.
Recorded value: 1.9 mL
